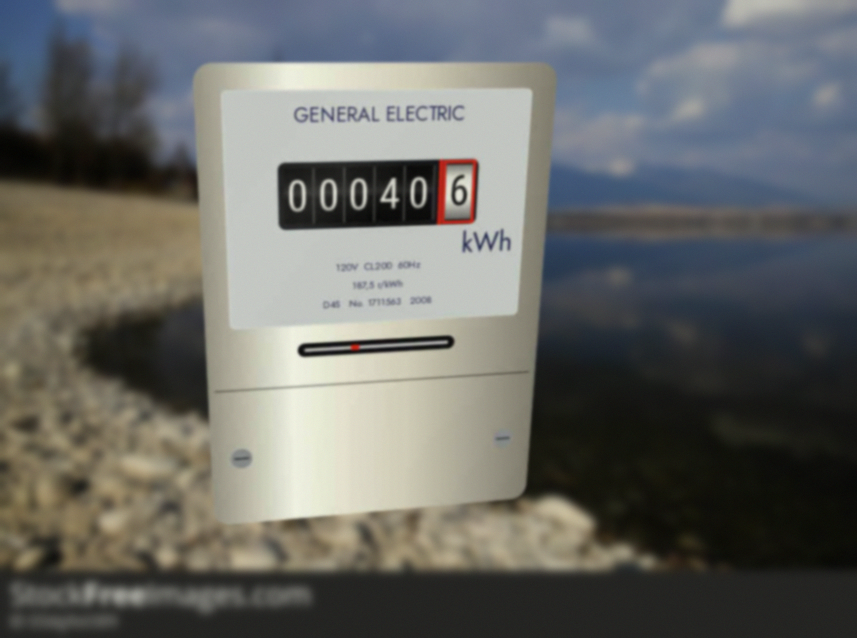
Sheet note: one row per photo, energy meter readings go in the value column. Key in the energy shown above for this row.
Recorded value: 40.6 kWh
